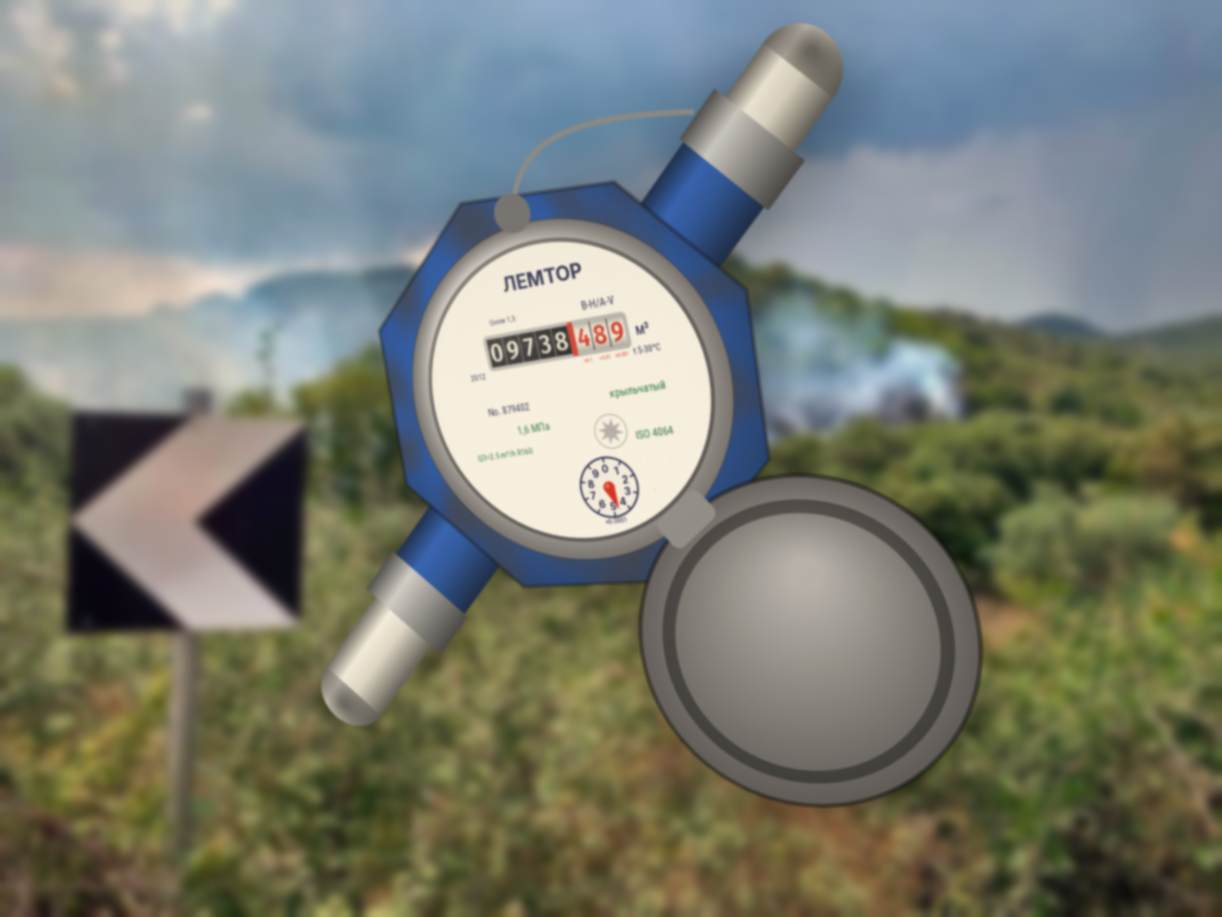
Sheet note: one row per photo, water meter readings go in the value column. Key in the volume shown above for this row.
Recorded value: 9738.4894 m³
